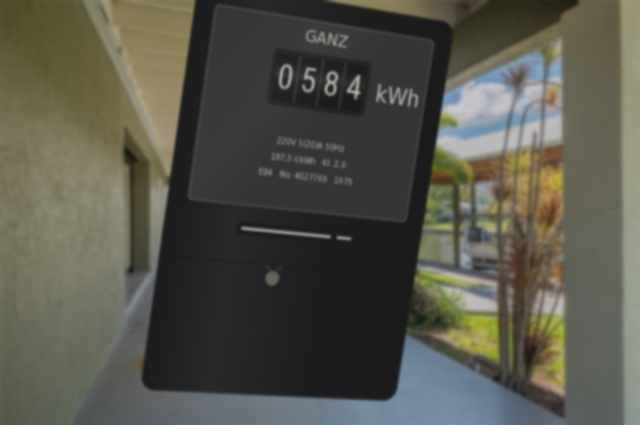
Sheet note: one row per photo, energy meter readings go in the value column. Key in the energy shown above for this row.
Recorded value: 584 kWh
